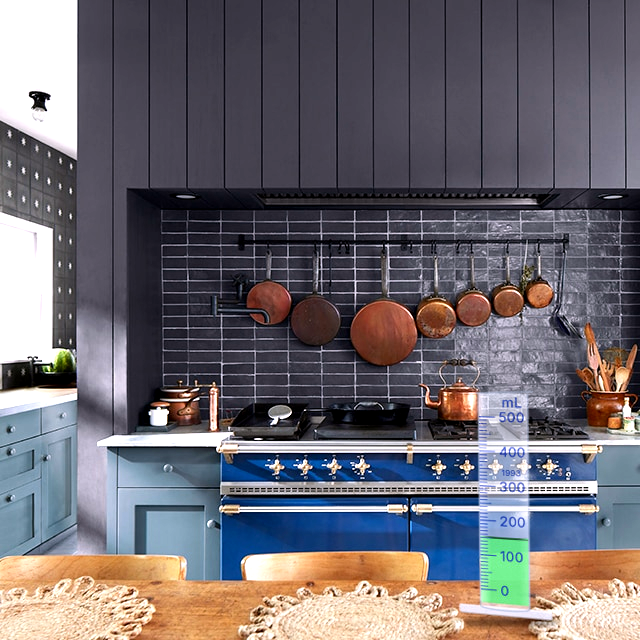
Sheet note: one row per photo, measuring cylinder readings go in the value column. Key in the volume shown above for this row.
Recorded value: 150 mL
